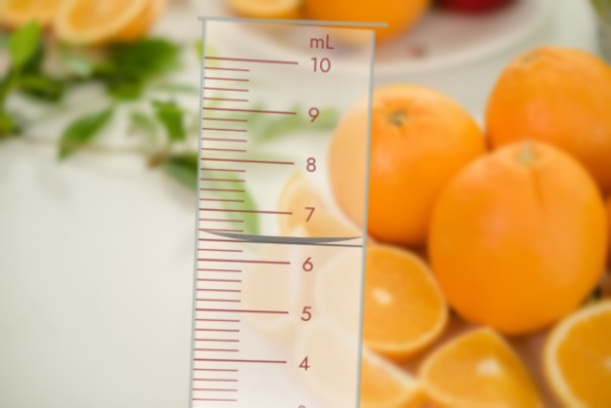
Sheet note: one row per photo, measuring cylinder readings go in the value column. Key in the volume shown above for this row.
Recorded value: 6.4 mL
